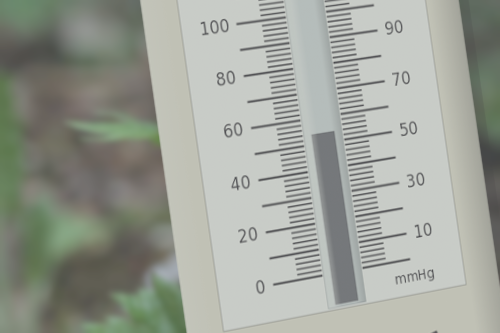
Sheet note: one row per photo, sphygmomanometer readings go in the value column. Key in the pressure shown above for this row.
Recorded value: 54 mmHg
